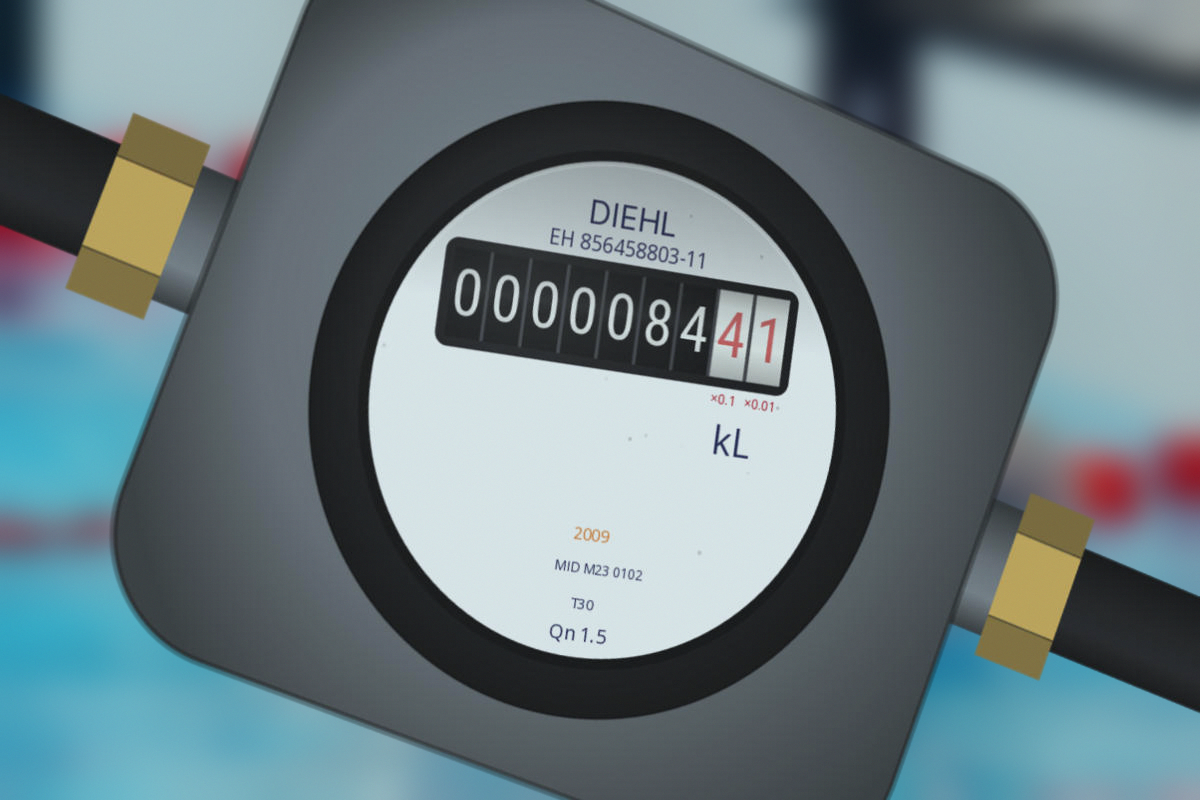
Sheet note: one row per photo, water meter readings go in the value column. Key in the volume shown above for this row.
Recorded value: 84.41 kL
